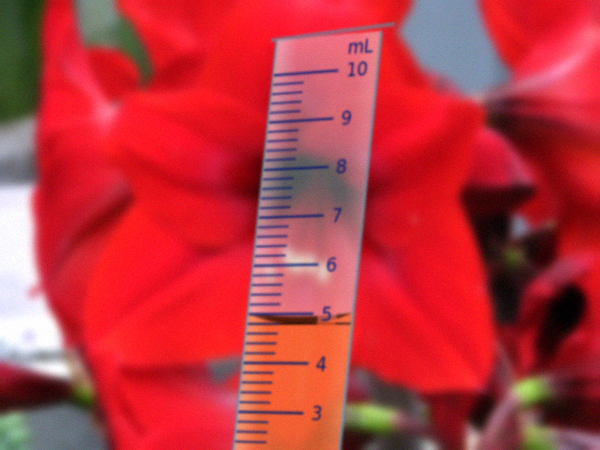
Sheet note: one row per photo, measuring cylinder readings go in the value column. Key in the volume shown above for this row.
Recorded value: 4.8 mL
